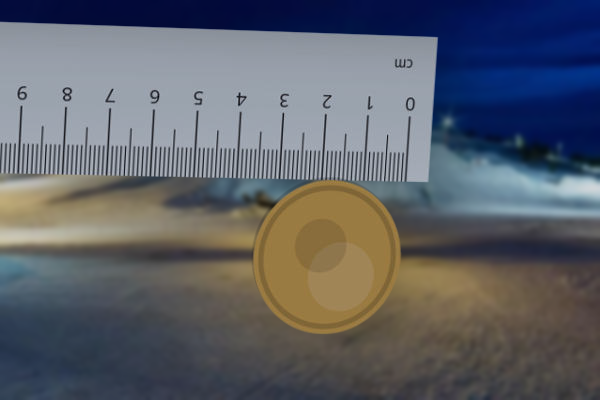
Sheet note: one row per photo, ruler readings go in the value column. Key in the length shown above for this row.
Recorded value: 3.5 cm
